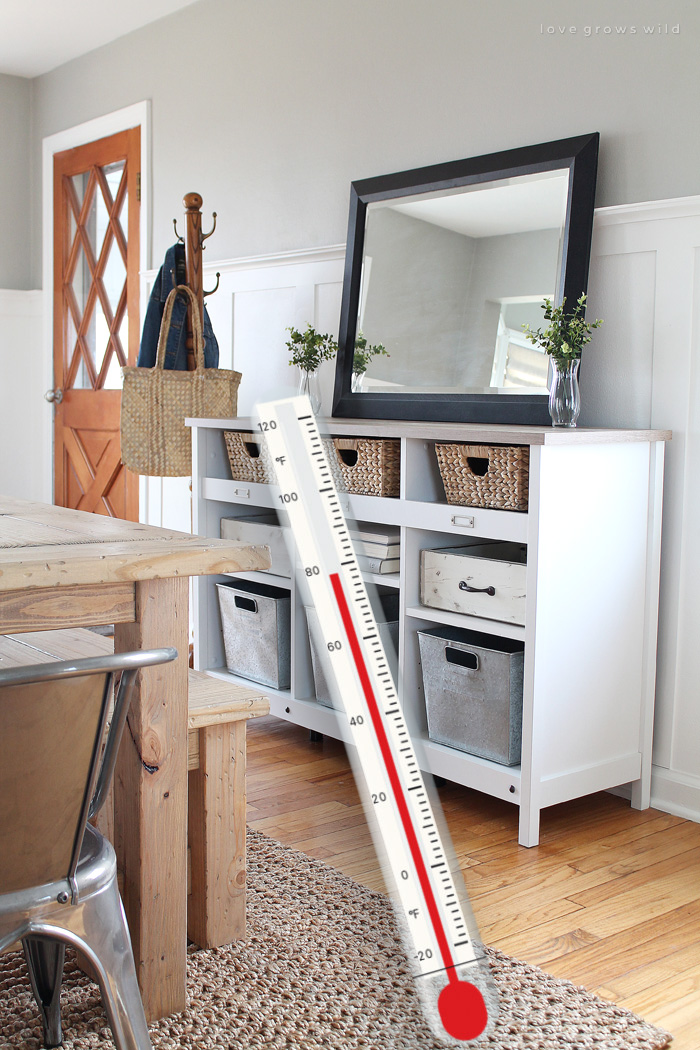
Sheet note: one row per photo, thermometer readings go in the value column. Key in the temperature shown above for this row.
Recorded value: 78 °F
